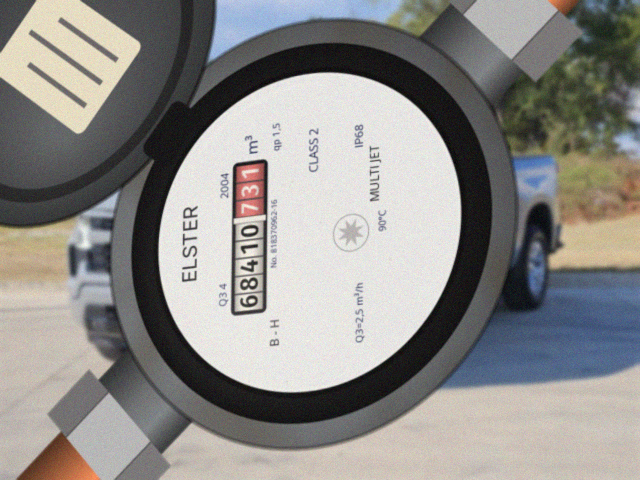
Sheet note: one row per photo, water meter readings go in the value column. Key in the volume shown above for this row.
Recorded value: 68410.731 m³
